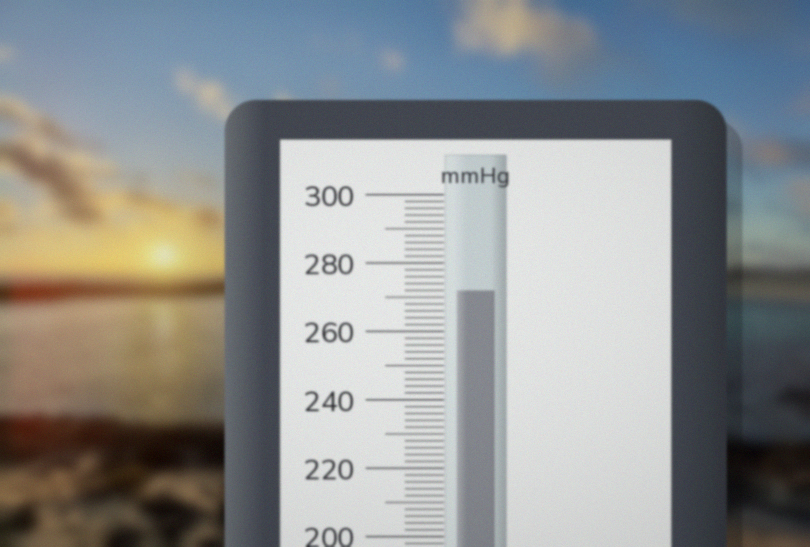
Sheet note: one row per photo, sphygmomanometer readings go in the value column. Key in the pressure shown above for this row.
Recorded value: 272 mmHg
